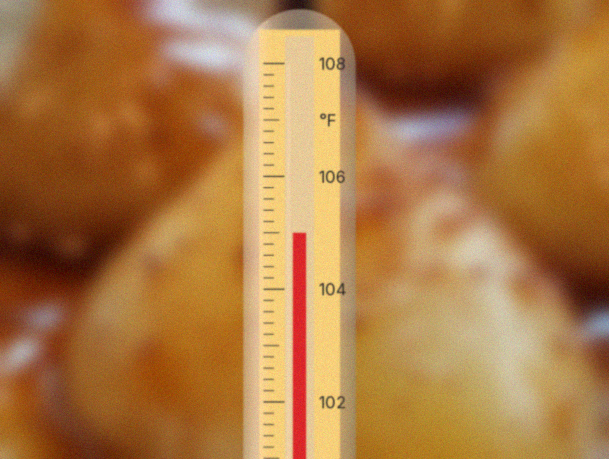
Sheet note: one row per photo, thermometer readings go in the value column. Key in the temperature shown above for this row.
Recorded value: 105 °F
